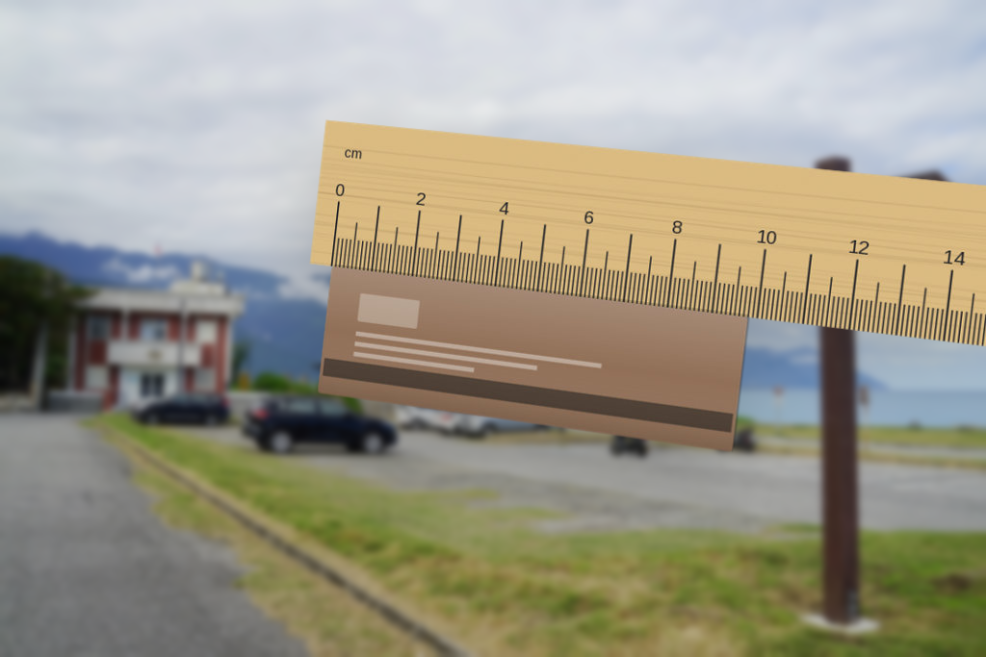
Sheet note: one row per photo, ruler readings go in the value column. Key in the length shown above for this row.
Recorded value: 9.8 cm
